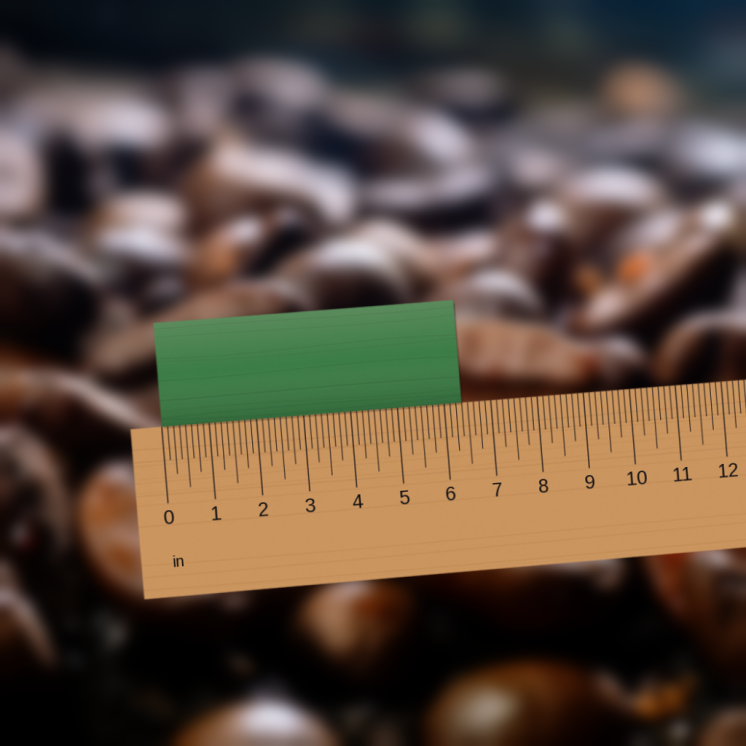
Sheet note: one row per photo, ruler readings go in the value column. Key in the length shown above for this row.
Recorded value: 6.375 in
